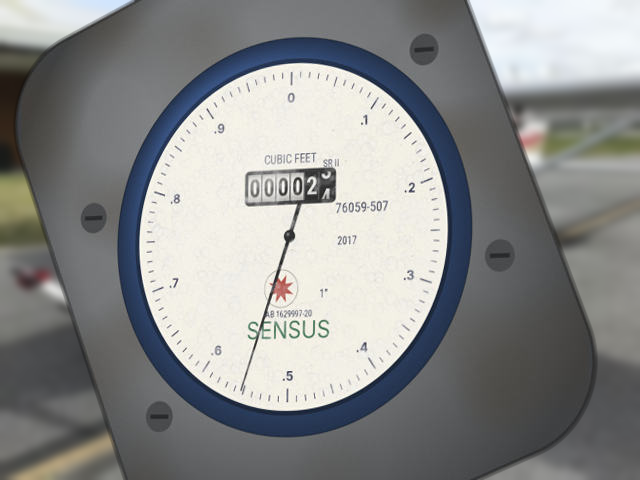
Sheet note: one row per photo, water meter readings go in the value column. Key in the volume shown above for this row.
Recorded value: 23.55 ft³
